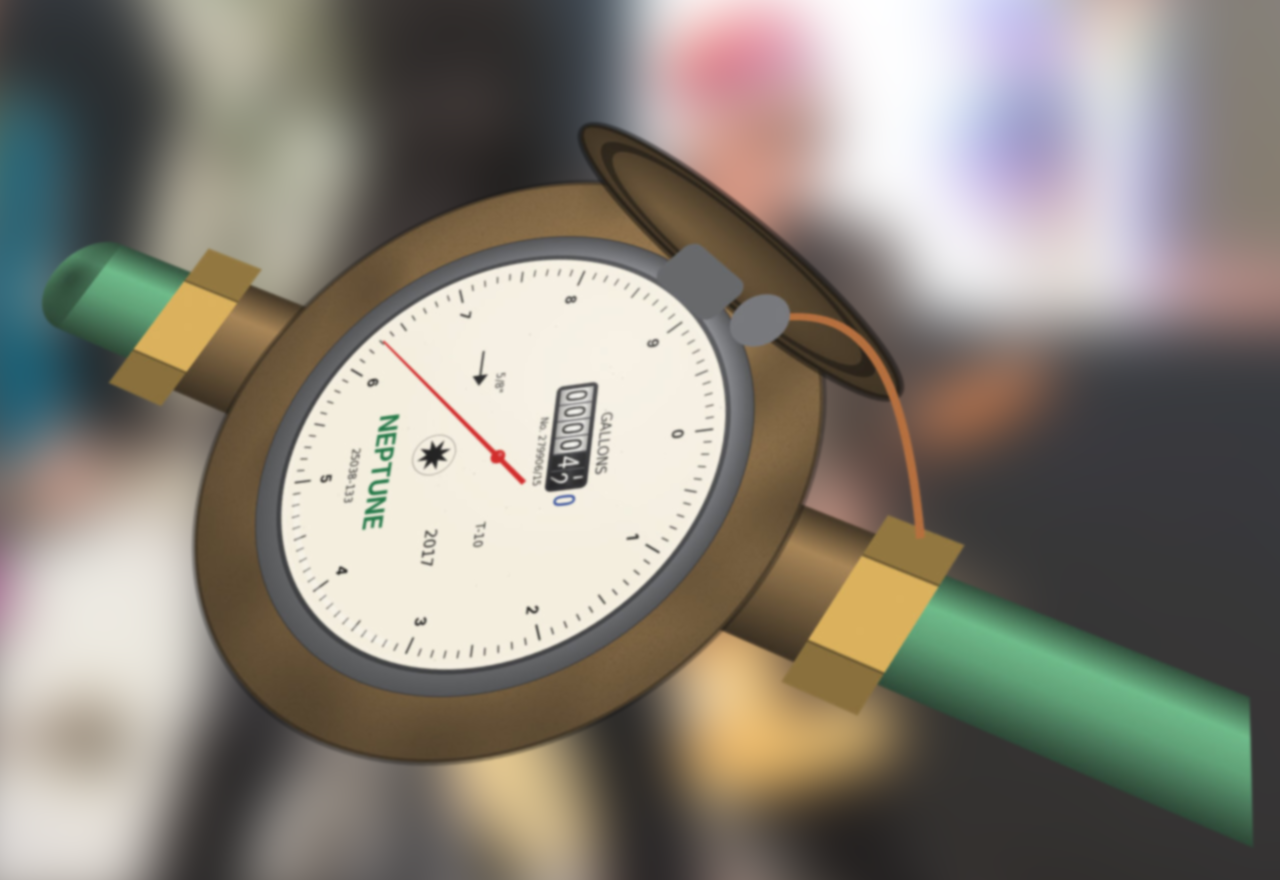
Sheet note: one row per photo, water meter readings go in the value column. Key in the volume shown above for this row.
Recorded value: 416.3 gal
